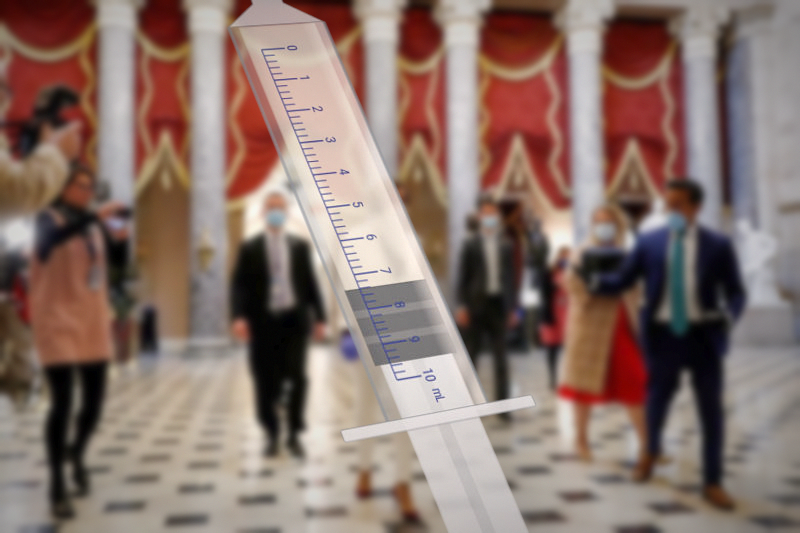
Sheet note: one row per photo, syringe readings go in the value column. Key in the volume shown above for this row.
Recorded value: 7.4 mL
